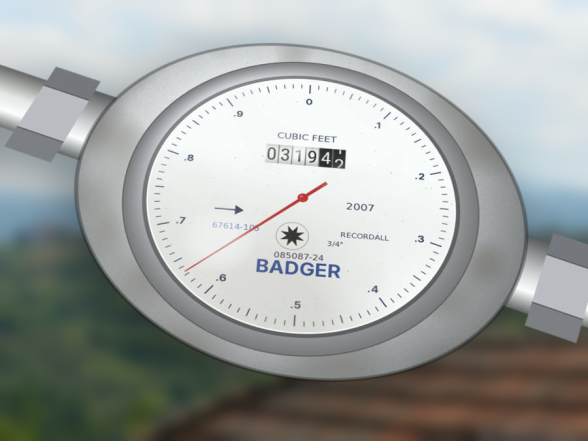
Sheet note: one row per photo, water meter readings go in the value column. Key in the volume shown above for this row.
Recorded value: 31941.63 ft³
